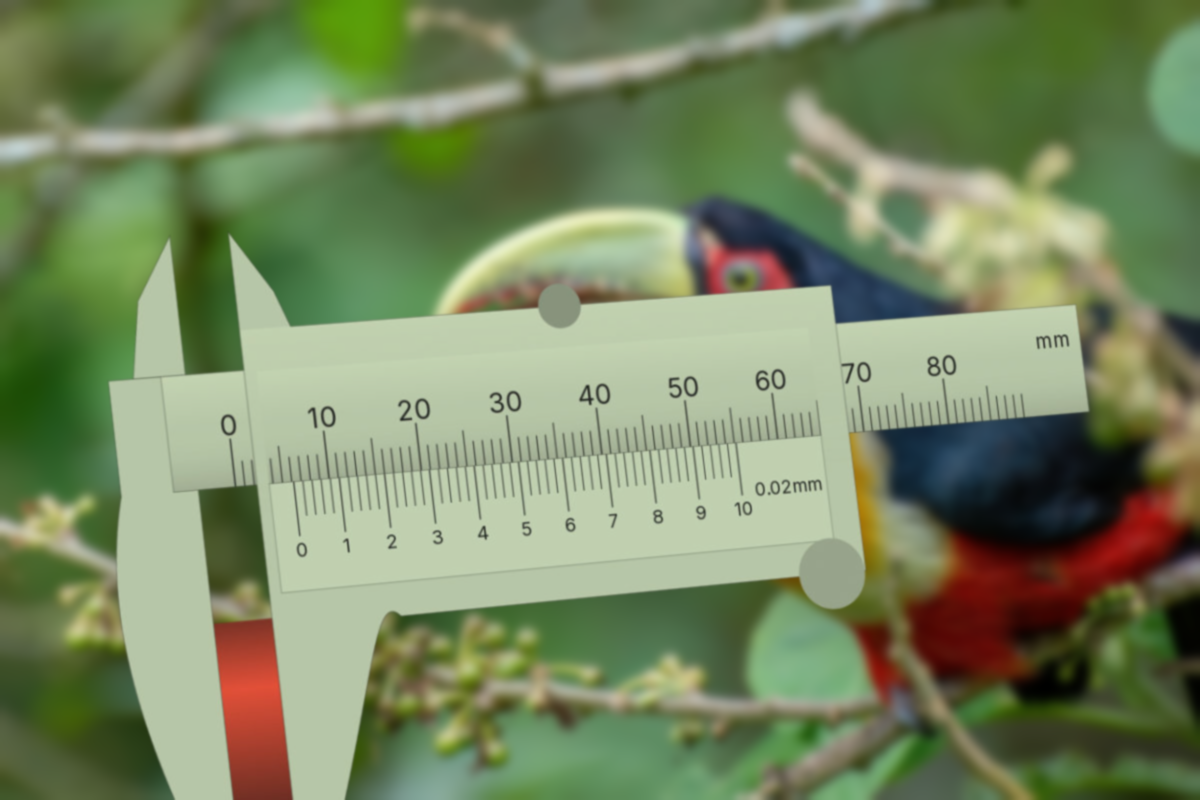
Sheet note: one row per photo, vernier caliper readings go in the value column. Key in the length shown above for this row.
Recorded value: 6.2 mm
